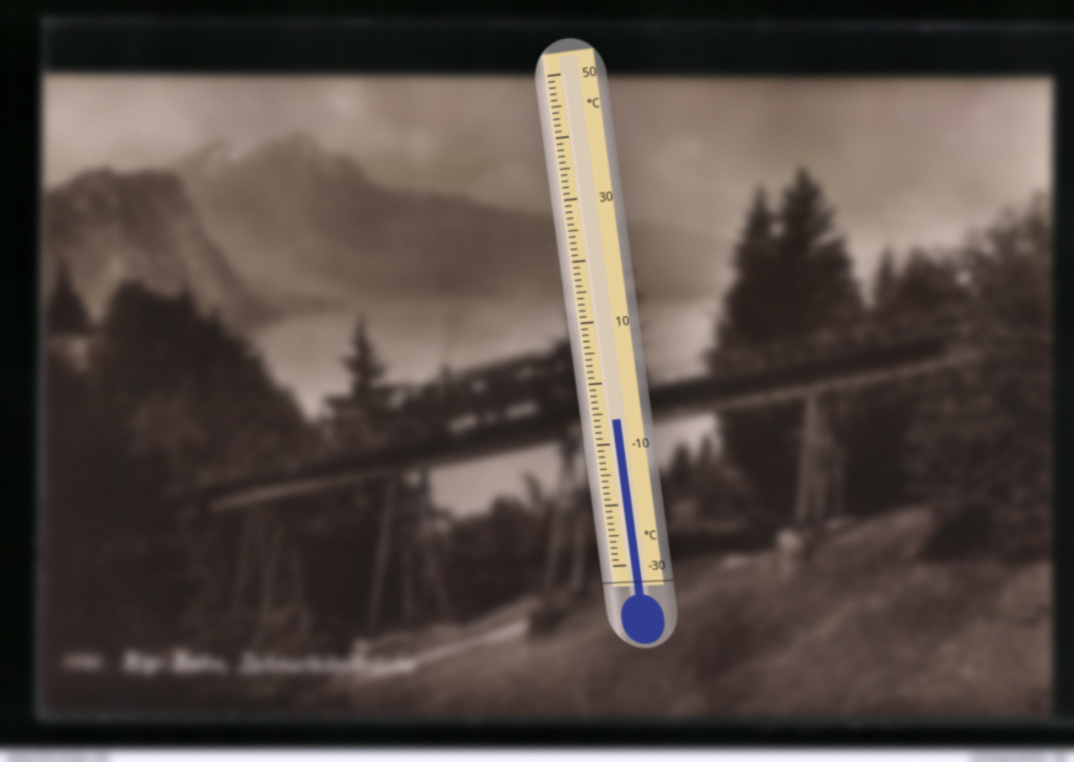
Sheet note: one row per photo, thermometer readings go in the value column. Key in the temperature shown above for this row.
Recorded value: -6 °C
